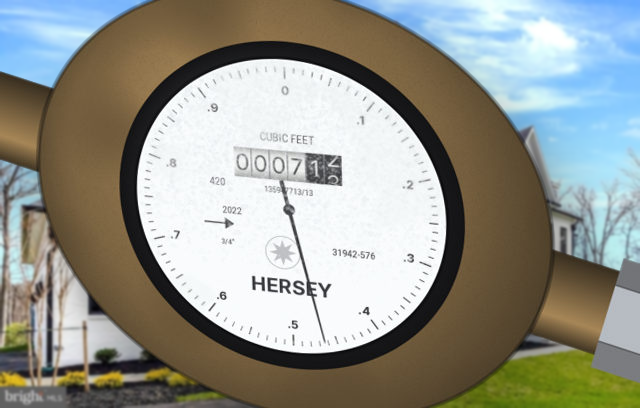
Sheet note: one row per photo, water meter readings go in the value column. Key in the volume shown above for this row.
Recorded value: 712.46 ft³
